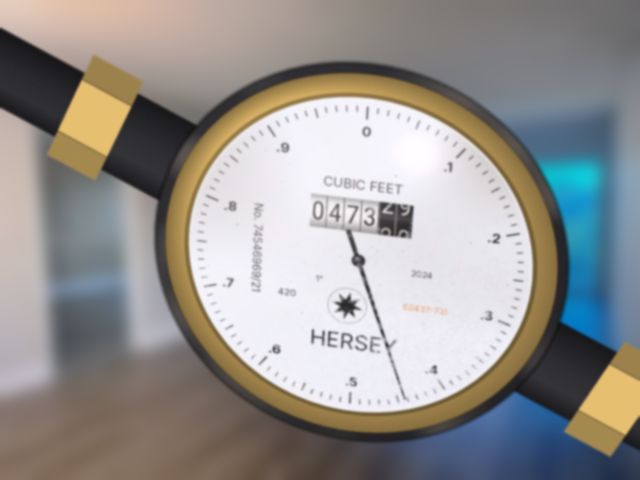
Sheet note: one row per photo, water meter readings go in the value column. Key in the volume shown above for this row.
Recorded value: 47329.44 ft³
